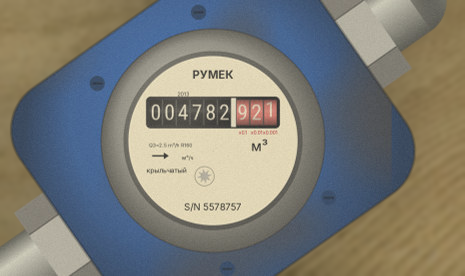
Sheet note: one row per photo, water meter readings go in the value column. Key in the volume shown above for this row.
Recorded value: 4782.921 m³
